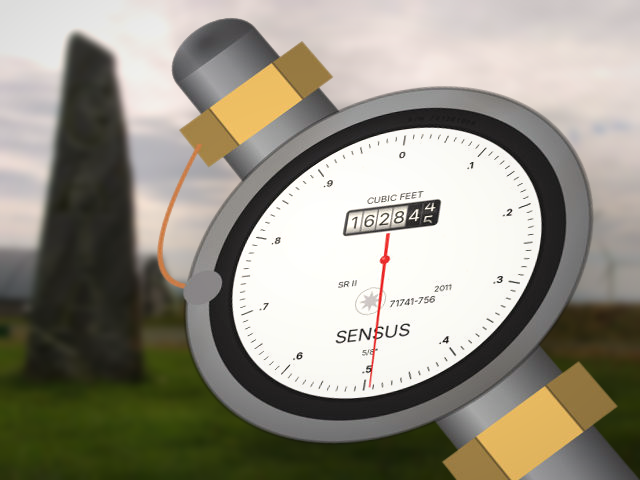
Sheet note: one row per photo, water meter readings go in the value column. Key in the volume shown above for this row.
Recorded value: 162844.49 ft³
